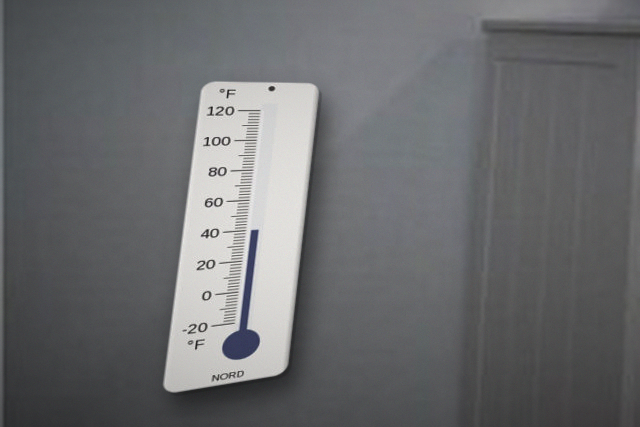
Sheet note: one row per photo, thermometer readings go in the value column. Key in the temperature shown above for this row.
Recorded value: 40 °F
